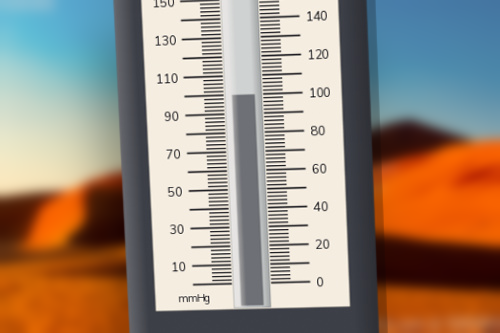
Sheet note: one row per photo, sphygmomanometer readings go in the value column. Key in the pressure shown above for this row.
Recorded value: 100 mmHg
